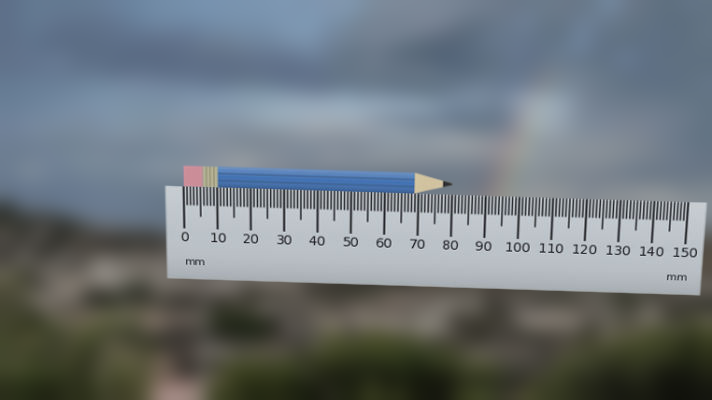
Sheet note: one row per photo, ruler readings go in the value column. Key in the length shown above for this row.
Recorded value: 80 mm
